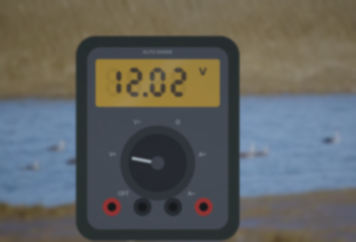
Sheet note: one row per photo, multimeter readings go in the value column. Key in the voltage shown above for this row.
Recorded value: 12.02 V
